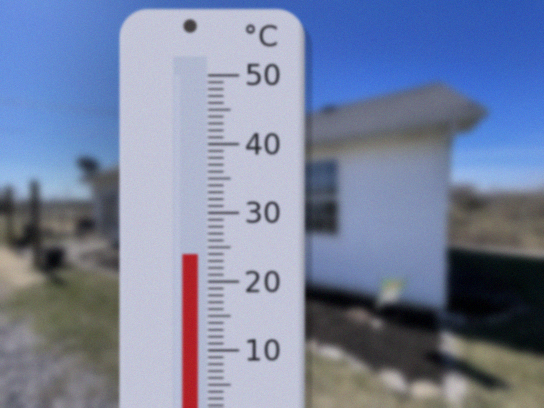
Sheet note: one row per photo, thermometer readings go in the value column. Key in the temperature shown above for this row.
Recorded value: 24 °C
